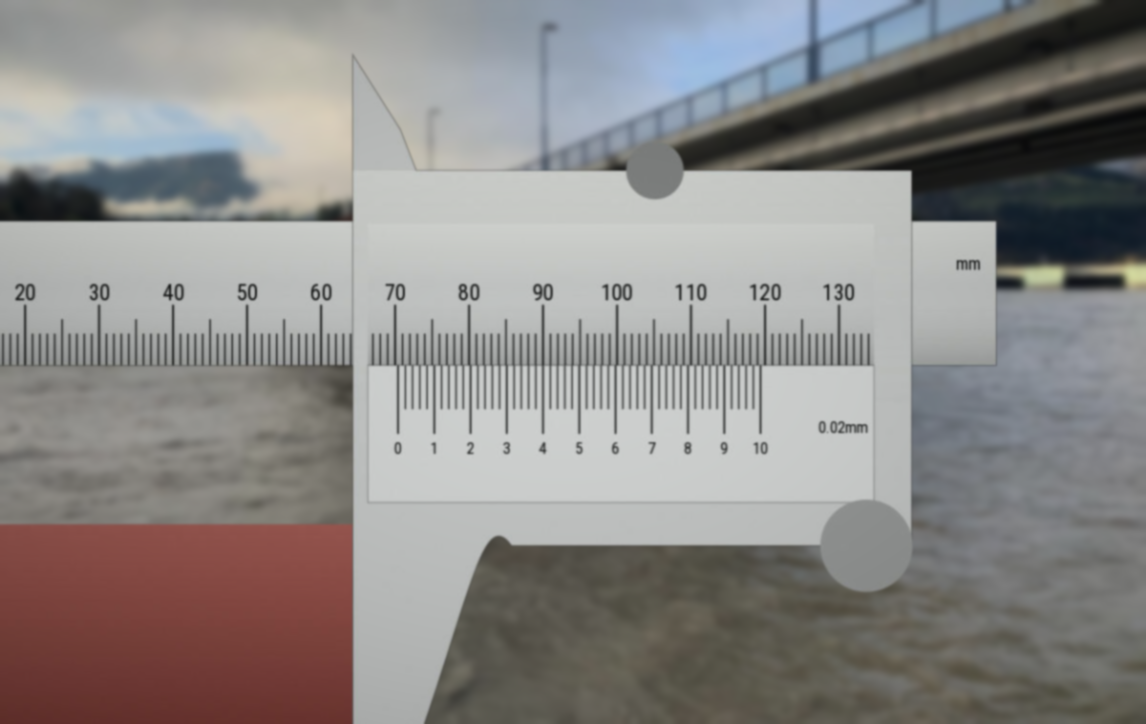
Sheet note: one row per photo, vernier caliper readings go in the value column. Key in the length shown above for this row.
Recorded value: 70.4 mm
